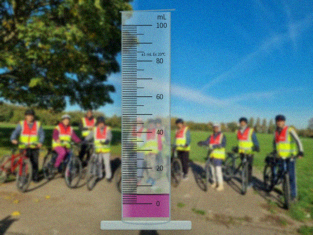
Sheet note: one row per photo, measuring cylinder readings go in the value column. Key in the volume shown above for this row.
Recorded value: 5 mL
